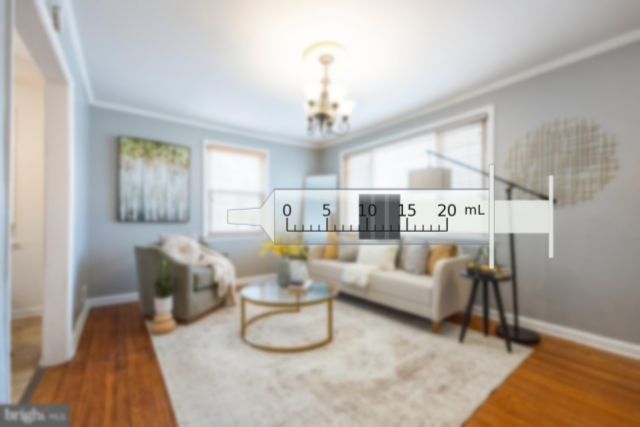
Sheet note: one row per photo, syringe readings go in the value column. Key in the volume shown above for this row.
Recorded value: 9 mL
